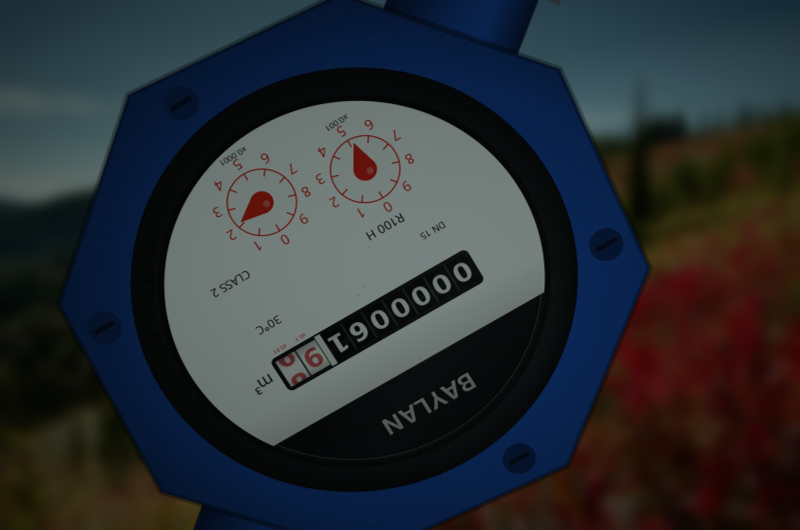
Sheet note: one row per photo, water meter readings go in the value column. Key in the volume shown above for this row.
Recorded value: 61.9852 m³
